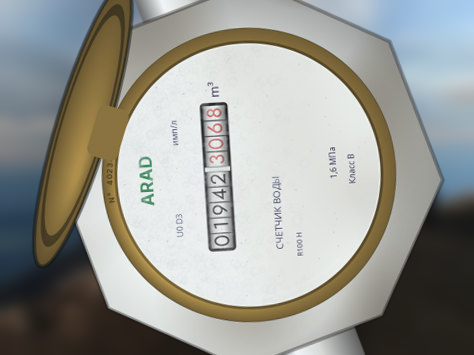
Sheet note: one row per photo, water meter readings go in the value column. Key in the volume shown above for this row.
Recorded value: 1942.3068 m³
